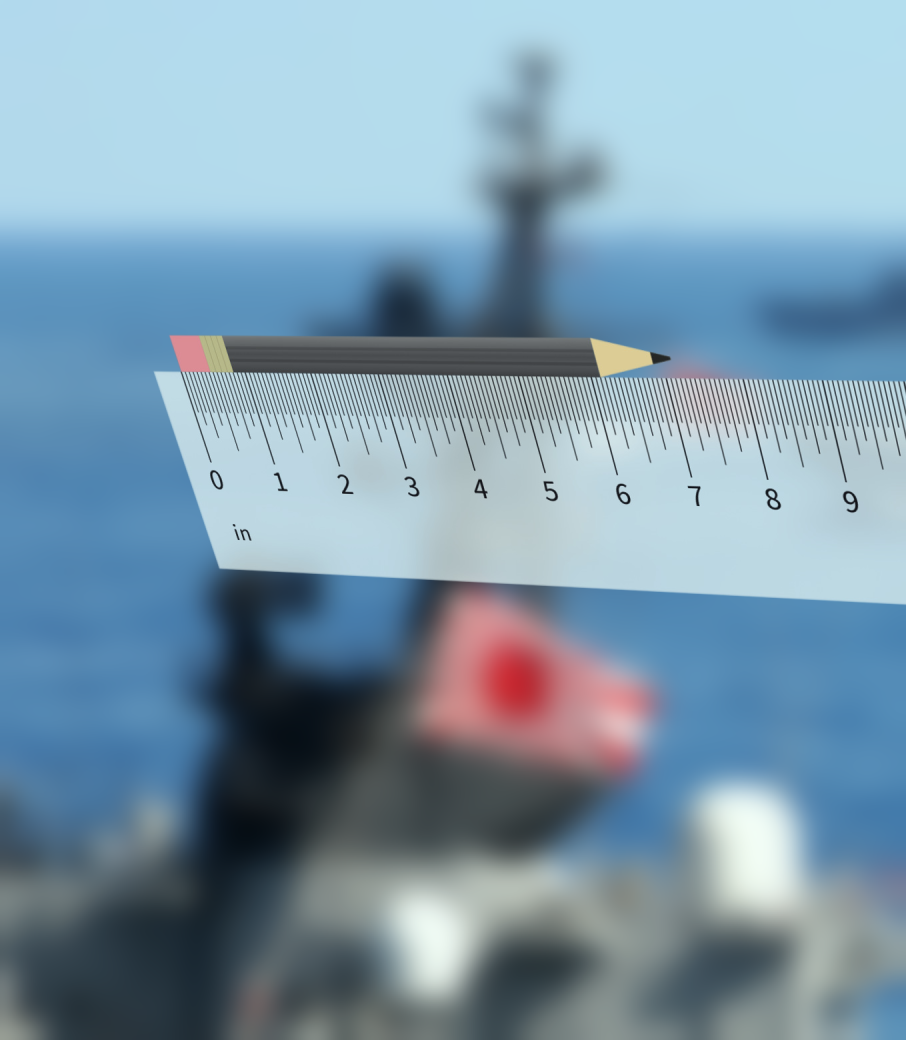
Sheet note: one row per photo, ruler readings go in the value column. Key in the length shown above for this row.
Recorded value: 7.125 in
